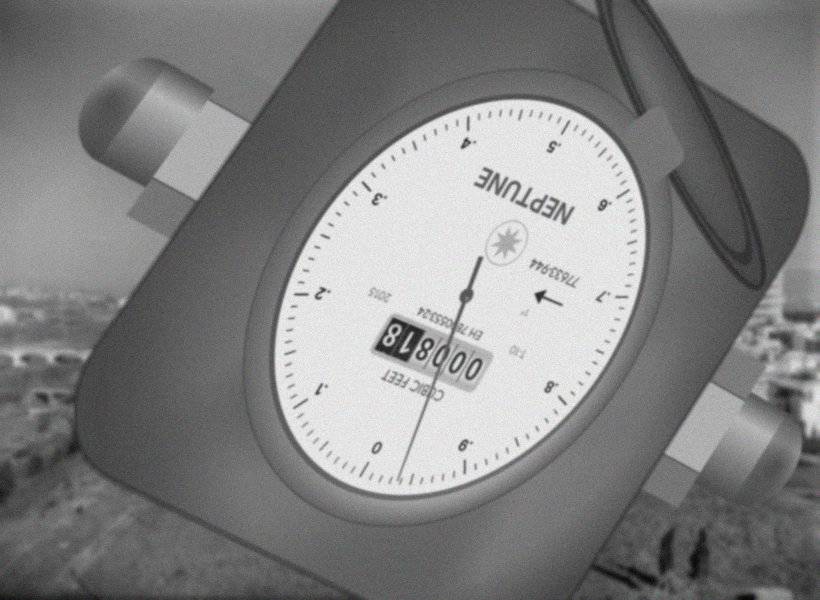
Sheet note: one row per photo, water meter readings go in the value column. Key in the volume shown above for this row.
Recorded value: 817.96 ft³
